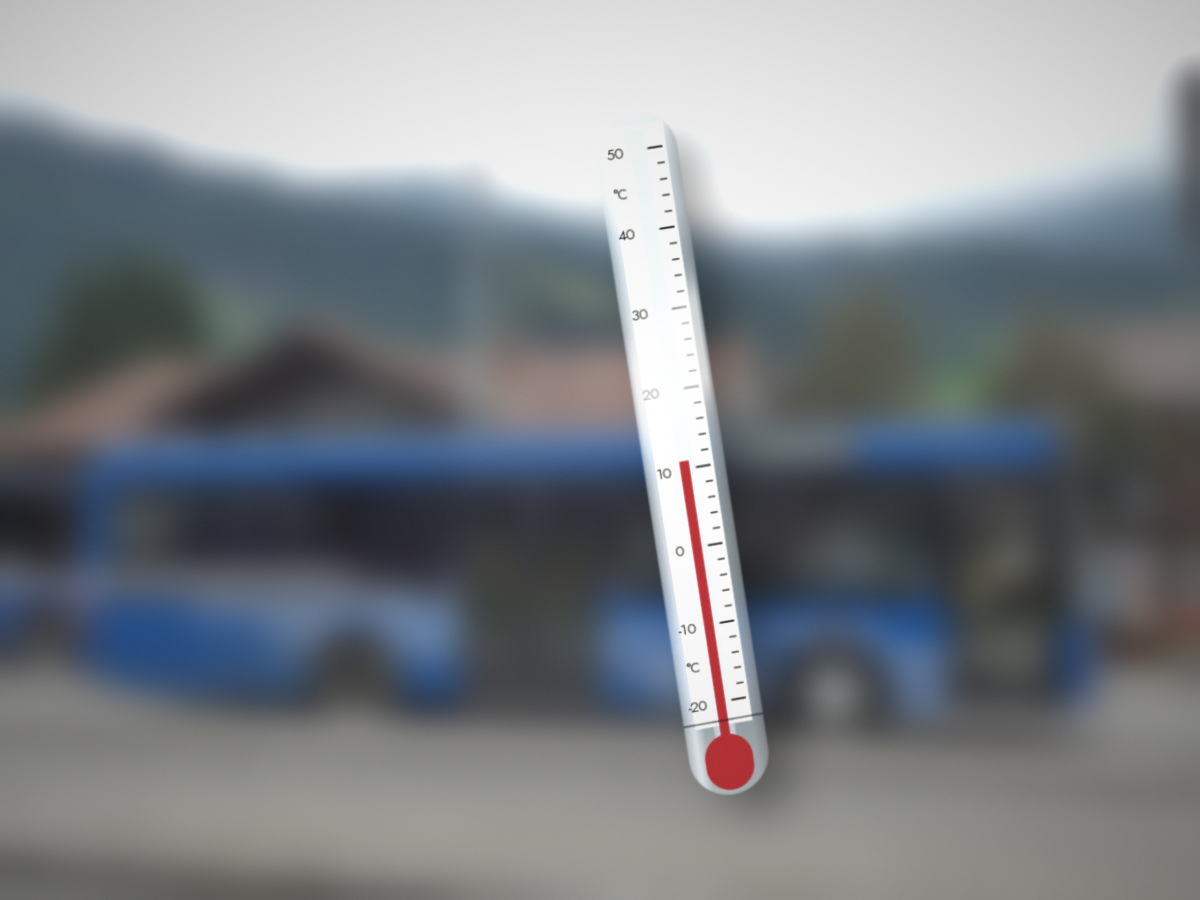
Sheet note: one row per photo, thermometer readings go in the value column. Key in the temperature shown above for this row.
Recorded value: 11 °C
